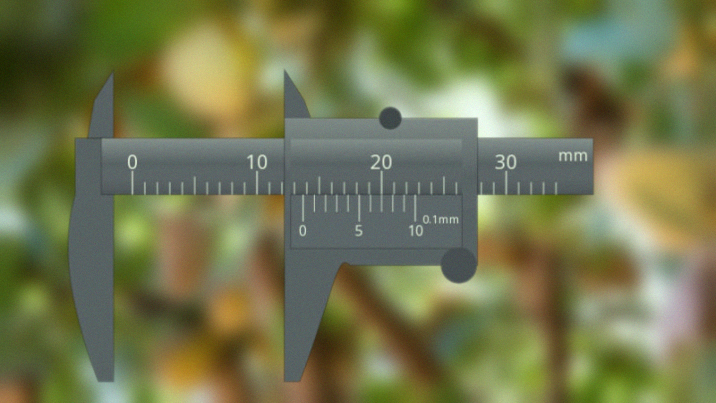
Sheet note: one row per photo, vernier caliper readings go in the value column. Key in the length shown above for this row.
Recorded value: 13.7 mm
